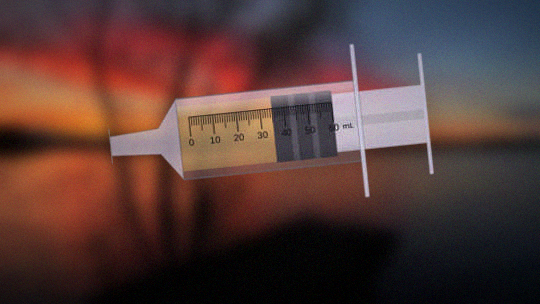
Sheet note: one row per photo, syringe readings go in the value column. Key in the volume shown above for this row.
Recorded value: 35 mL
